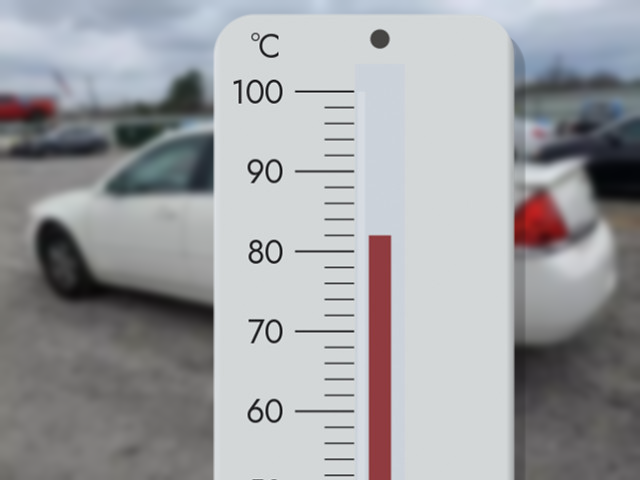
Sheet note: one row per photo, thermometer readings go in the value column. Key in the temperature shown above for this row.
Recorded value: 82 °C
